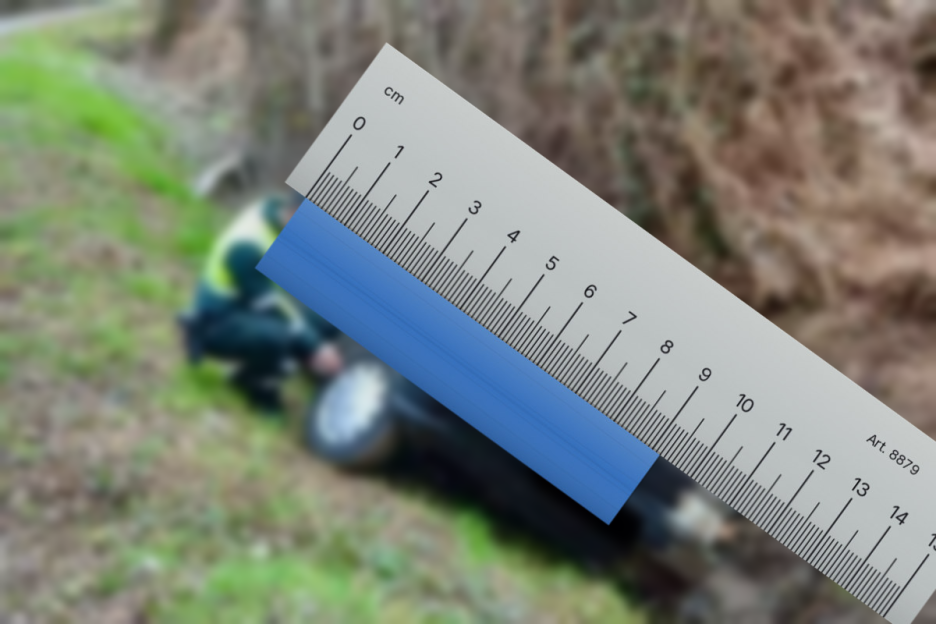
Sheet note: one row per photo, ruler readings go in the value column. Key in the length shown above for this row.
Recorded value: 9.2 cm
